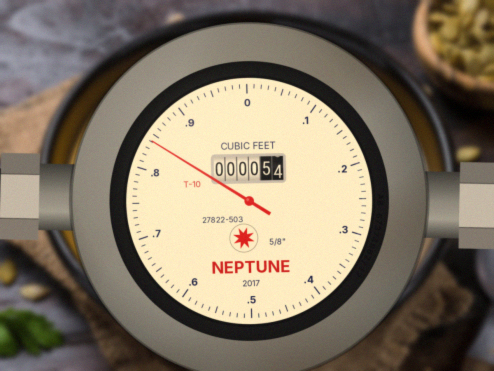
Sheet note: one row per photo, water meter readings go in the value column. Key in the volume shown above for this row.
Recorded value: 53.84 ft³
